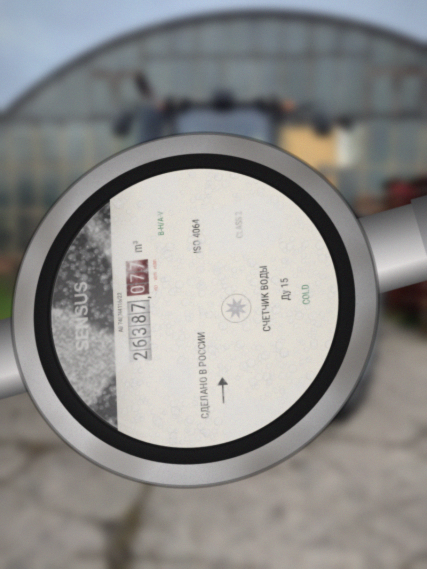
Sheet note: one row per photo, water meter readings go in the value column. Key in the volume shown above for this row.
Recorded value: 26387.077 m³
